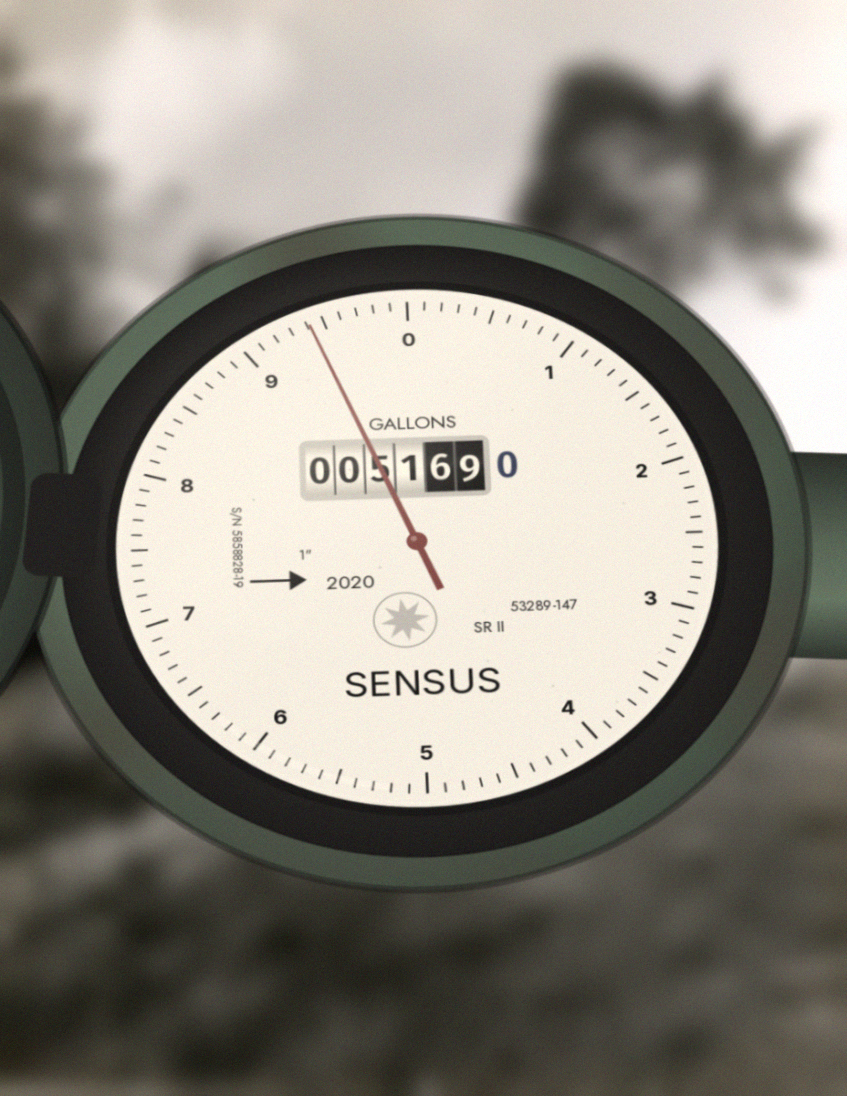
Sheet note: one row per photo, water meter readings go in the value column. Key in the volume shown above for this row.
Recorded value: 51689.4 gal
